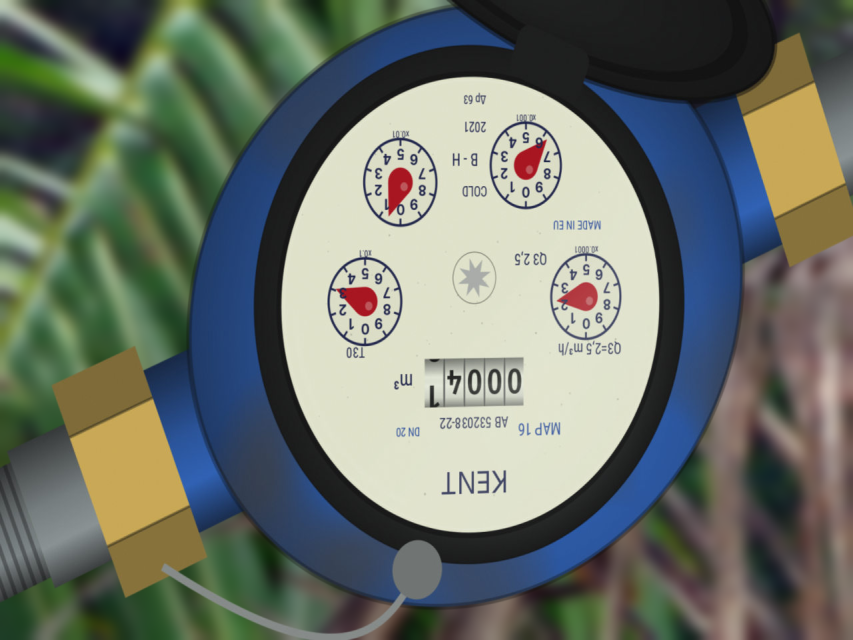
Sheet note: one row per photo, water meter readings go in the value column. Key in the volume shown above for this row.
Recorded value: 41.3062 m³
